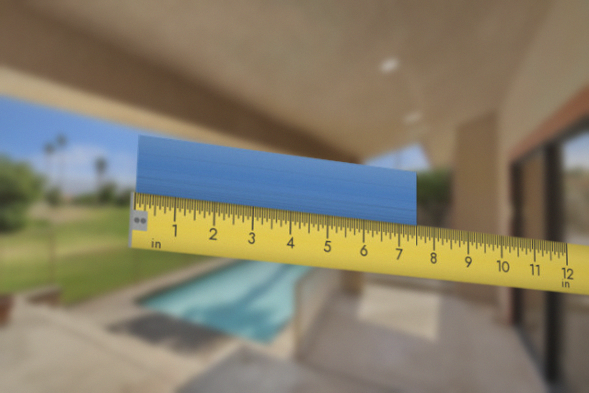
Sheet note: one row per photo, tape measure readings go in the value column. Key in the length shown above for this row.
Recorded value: 7.5 in
